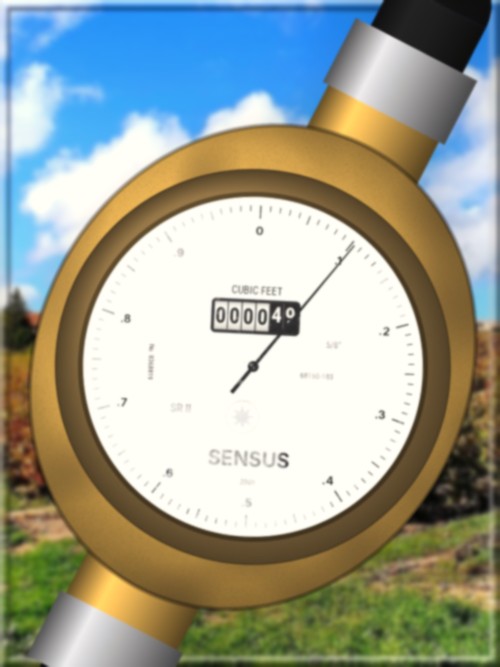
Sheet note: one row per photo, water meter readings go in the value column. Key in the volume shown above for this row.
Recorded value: 49.10 ft³
